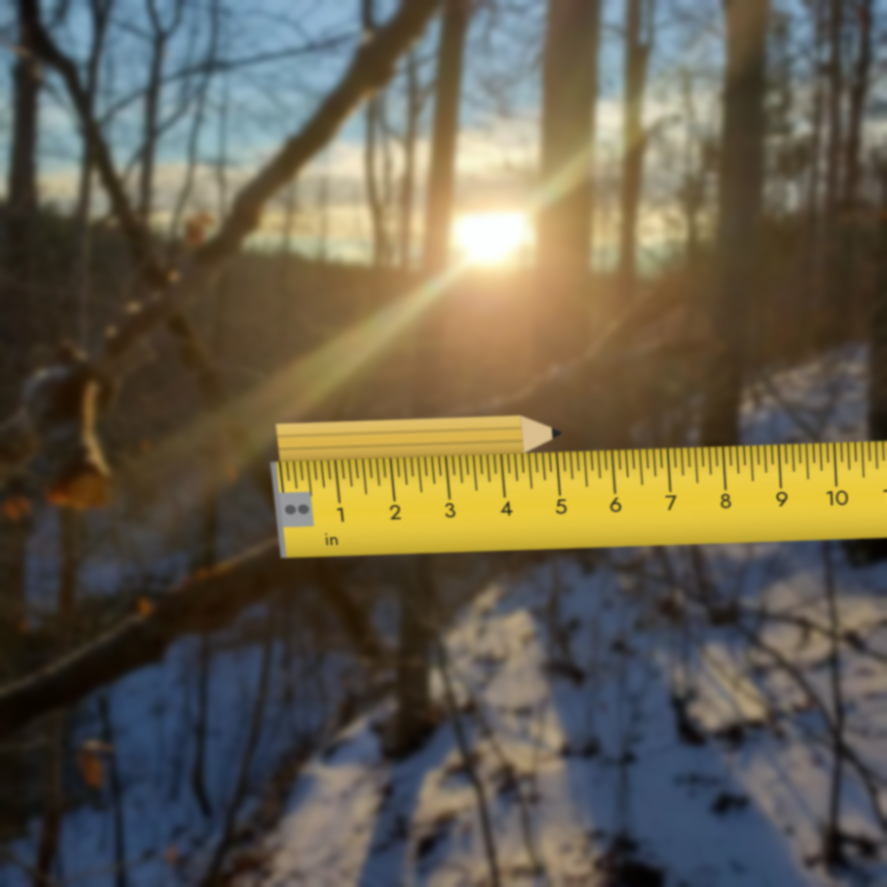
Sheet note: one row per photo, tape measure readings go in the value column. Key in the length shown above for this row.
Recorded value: 5.125 in
